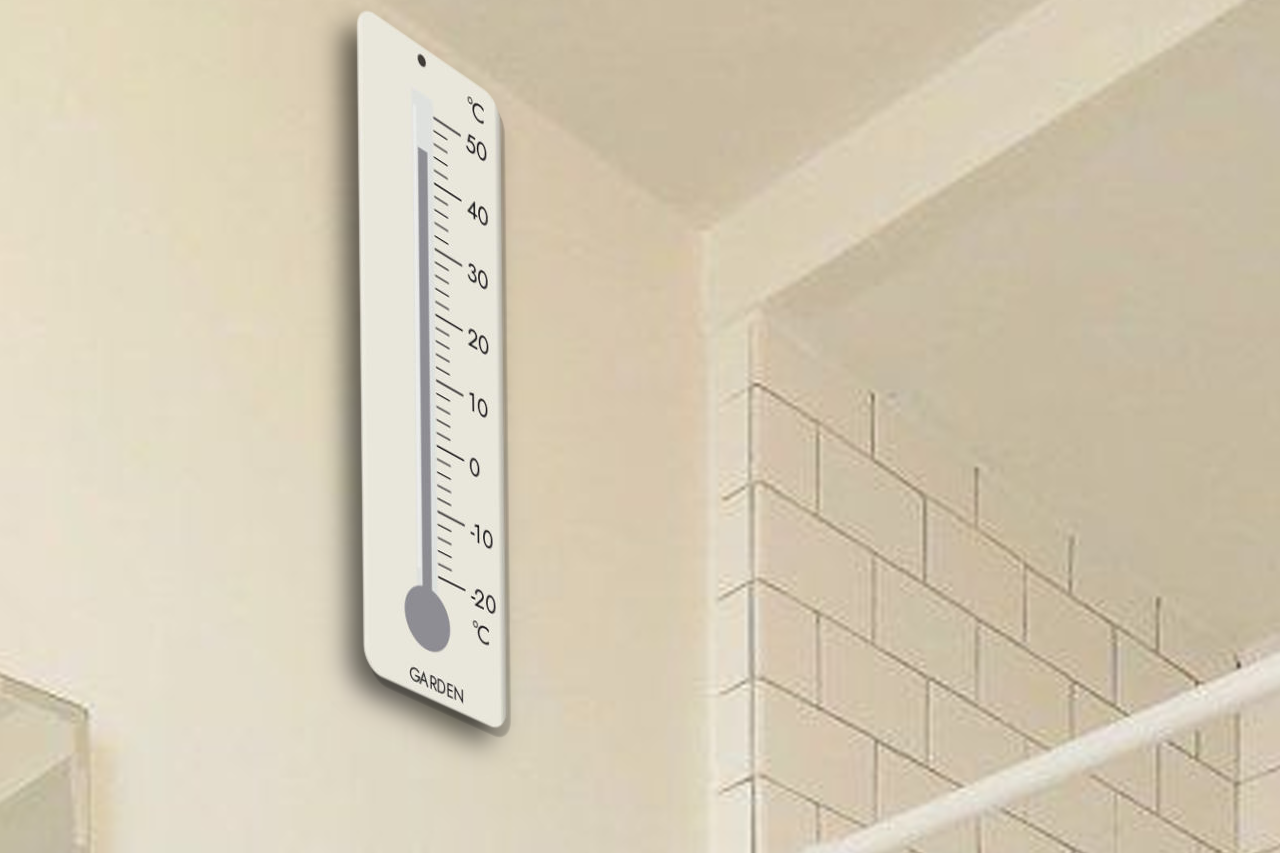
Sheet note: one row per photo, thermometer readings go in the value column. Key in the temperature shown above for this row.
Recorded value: 44 °C
